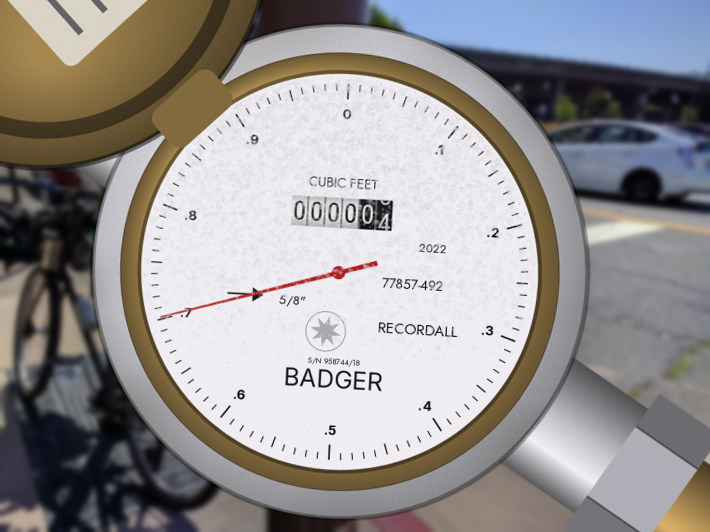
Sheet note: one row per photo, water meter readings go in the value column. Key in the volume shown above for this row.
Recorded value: 3.70 ft³
